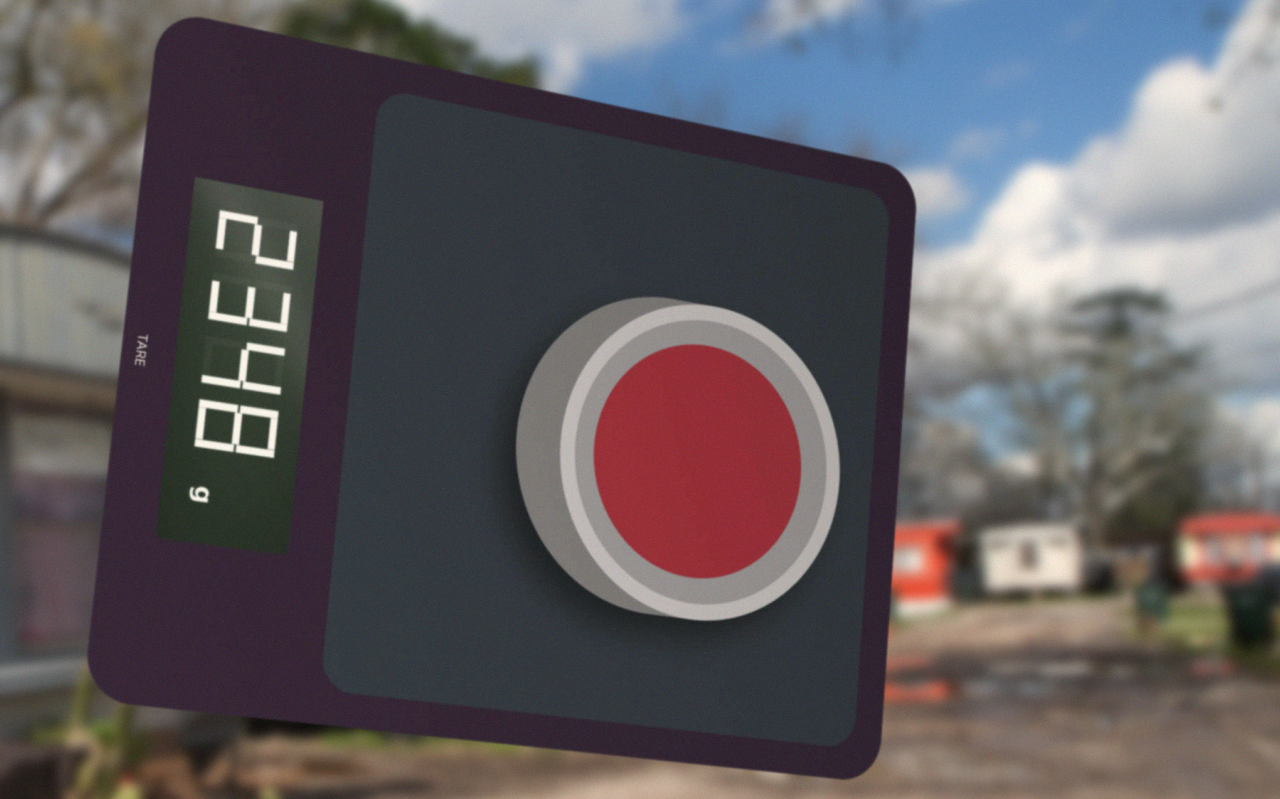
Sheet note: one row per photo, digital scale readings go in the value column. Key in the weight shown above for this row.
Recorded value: 2348 g
